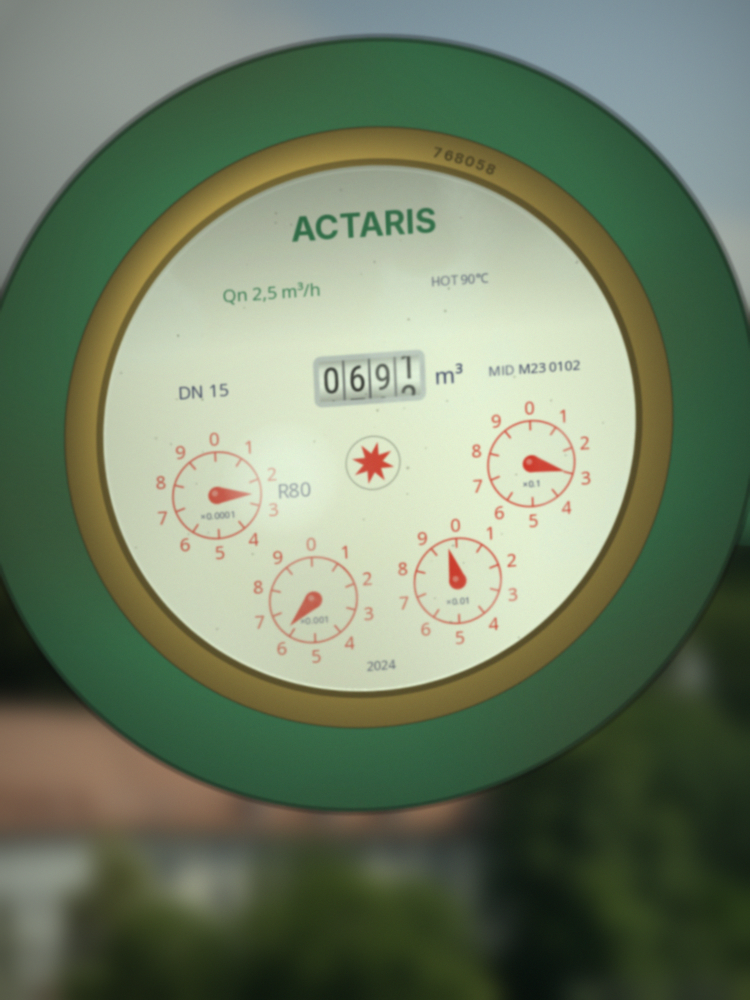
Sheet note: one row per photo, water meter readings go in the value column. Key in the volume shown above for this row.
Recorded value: 691.2962 m³
